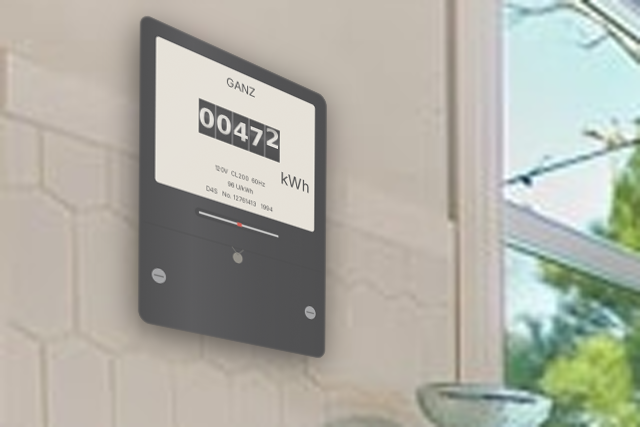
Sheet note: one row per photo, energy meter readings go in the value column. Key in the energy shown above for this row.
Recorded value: 472 kWh
